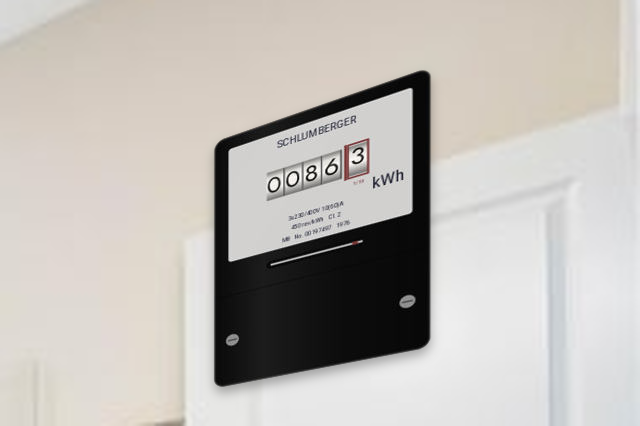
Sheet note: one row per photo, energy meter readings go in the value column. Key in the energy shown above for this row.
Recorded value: 86.3 kWh
